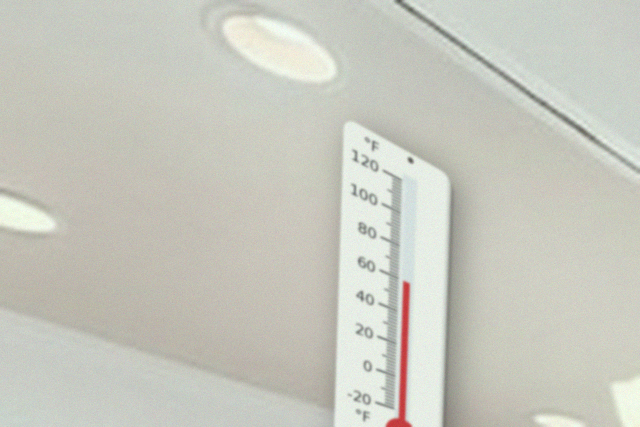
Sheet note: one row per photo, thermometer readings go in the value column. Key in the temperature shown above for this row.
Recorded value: 60 °F
